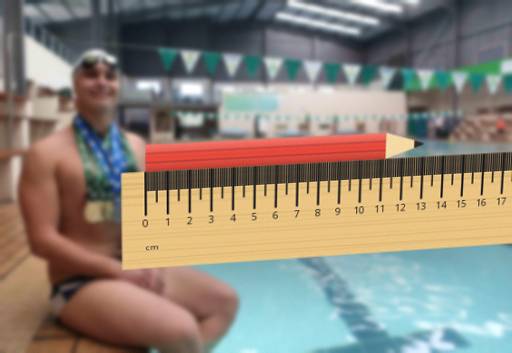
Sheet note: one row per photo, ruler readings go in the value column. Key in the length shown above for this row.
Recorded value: 13 cm
